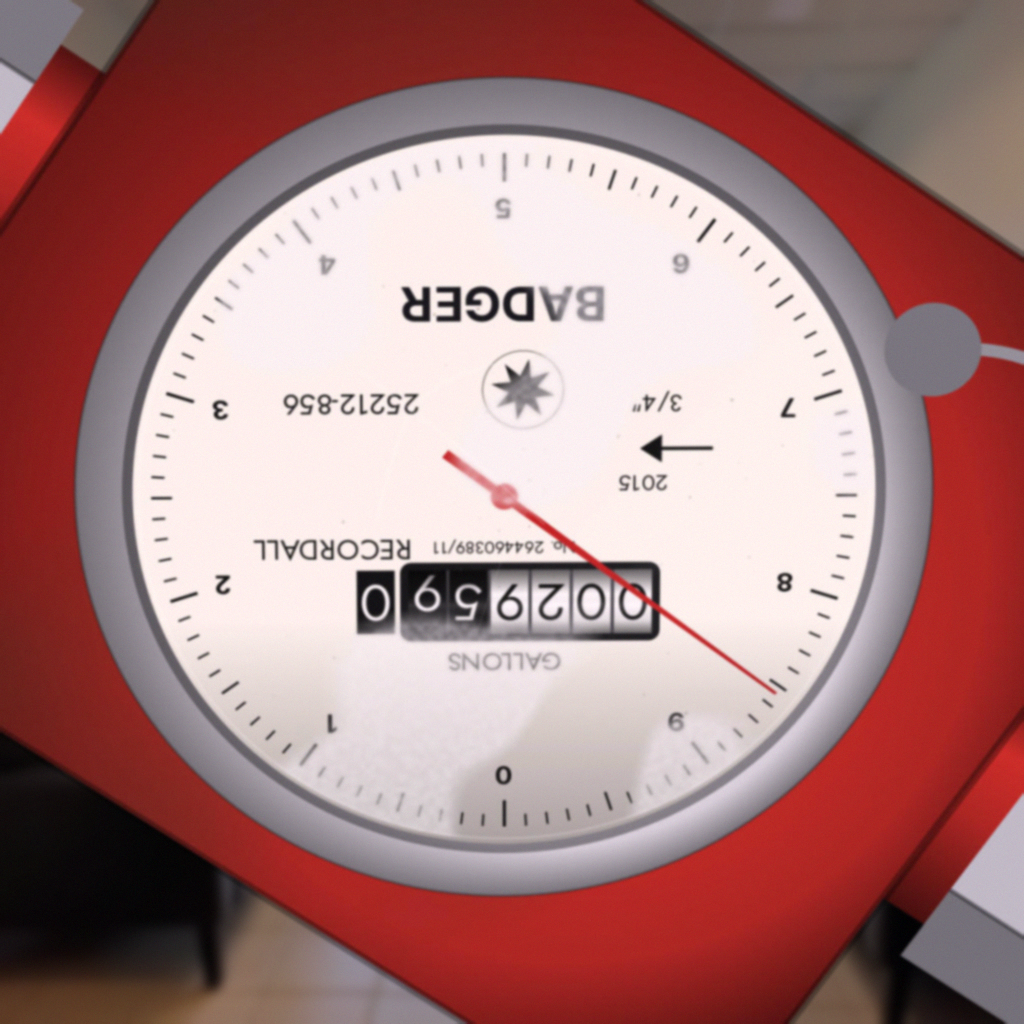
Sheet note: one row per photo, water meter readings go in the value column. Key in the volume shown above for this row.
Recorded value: 29588.5 gal
